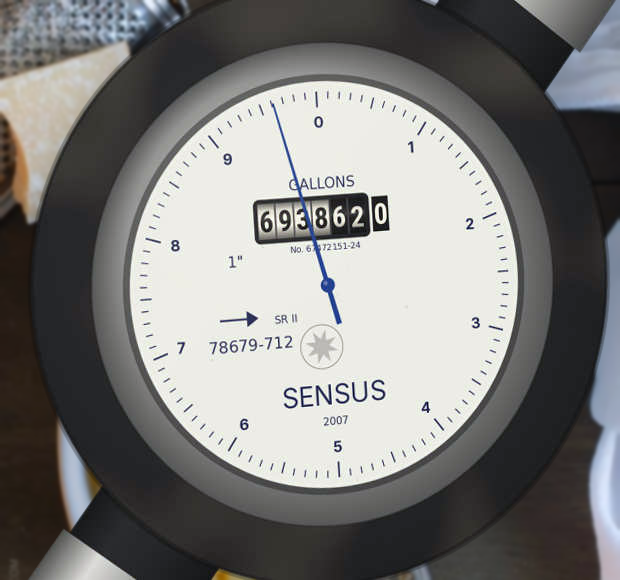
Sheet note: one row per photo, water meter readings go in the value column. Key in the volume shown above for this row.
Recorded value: 6938619.6 gal
